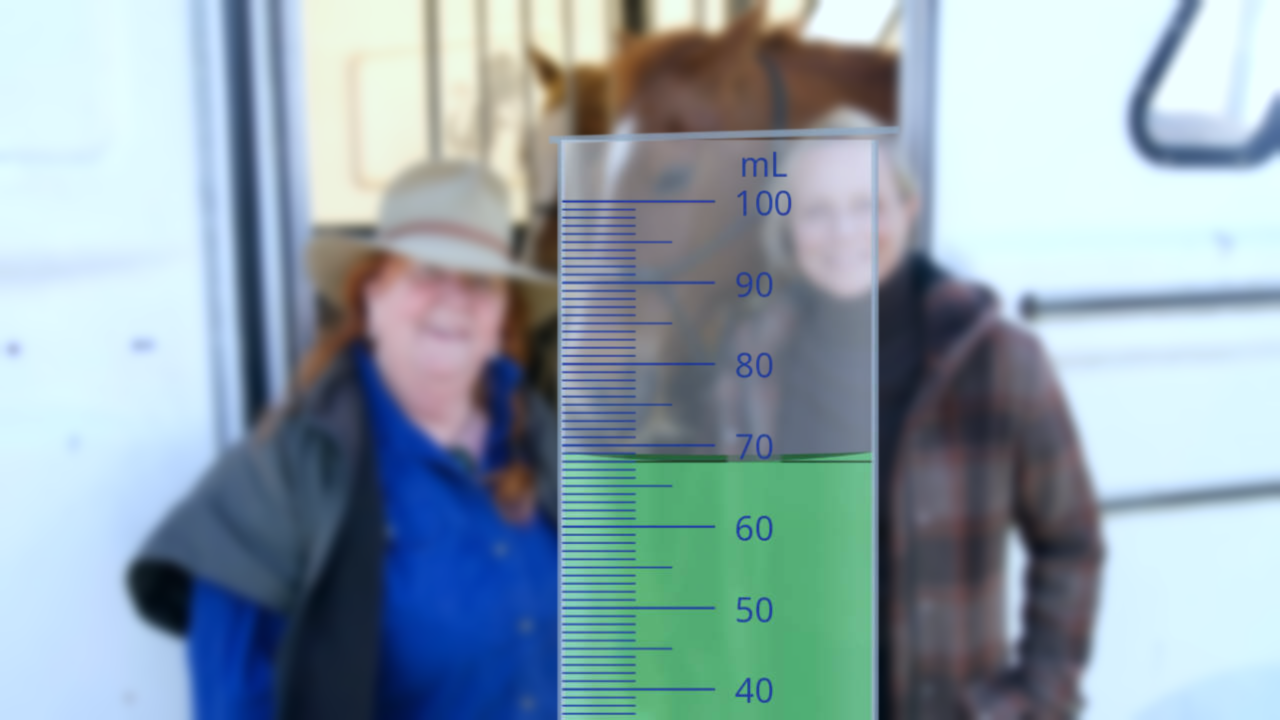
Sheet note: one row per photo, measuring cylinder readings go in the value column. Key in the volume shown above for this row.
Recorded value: 68 mL
